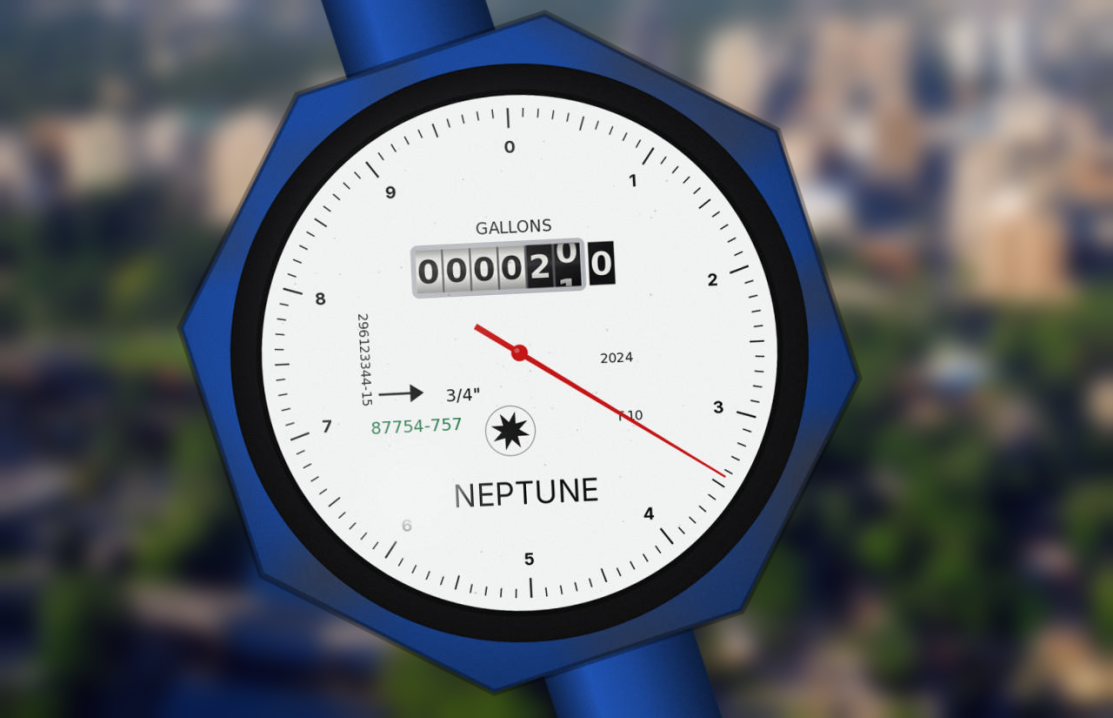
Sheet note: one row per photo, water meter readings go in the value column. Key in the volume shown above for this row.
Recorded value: 203.4 gal
